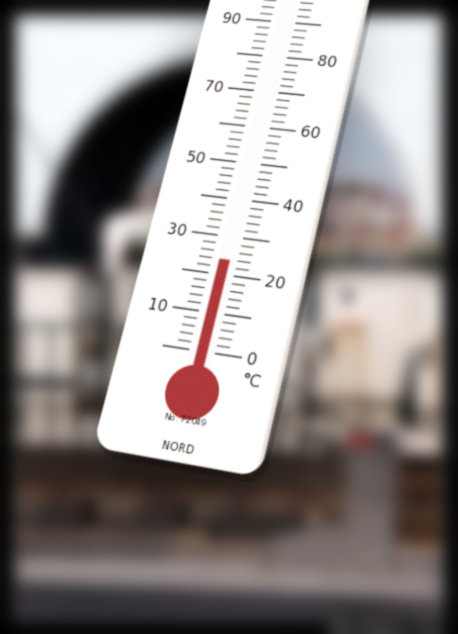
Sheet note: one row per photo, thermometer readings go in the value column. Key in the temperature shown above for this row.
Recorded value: 24 °C
